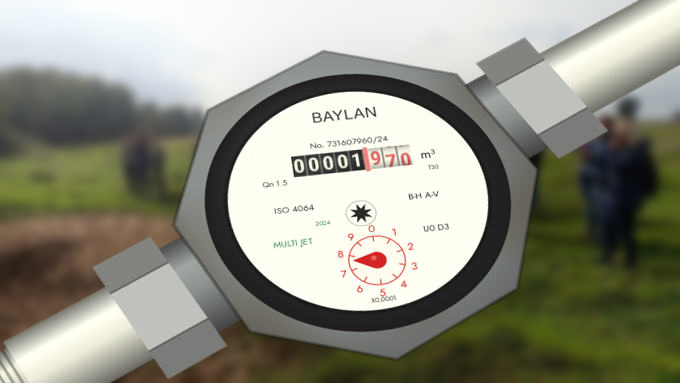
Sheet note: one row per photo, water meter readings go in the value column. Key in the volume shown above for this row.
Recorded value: 1.9697 m³
